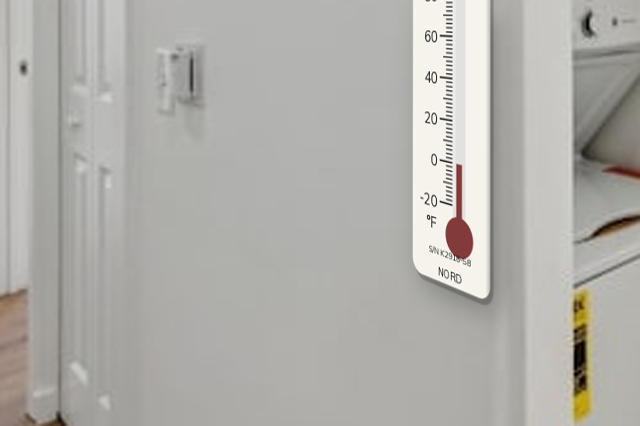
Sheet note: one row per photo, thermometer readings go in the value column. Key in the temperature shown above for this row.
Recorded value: 0 °F
